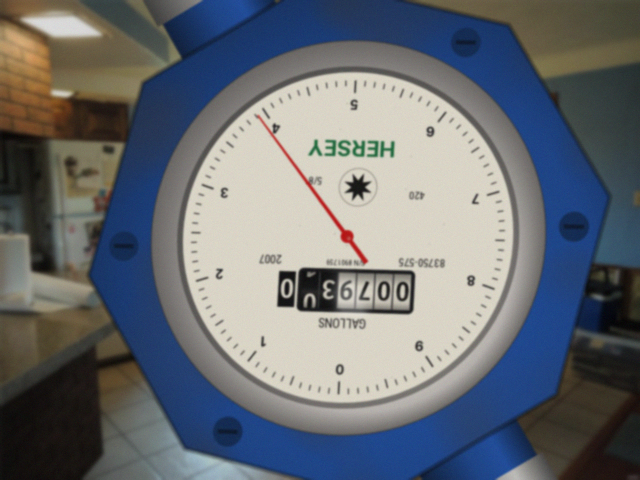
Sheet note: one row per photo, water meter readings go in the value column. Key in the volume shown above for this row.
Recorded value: 79303.9 gal
